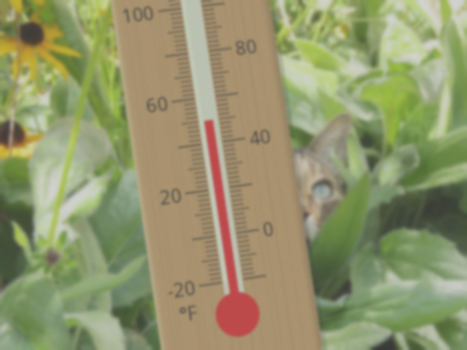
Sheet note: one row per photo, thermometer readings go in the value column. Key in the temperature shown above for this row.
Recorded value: 50 °F
